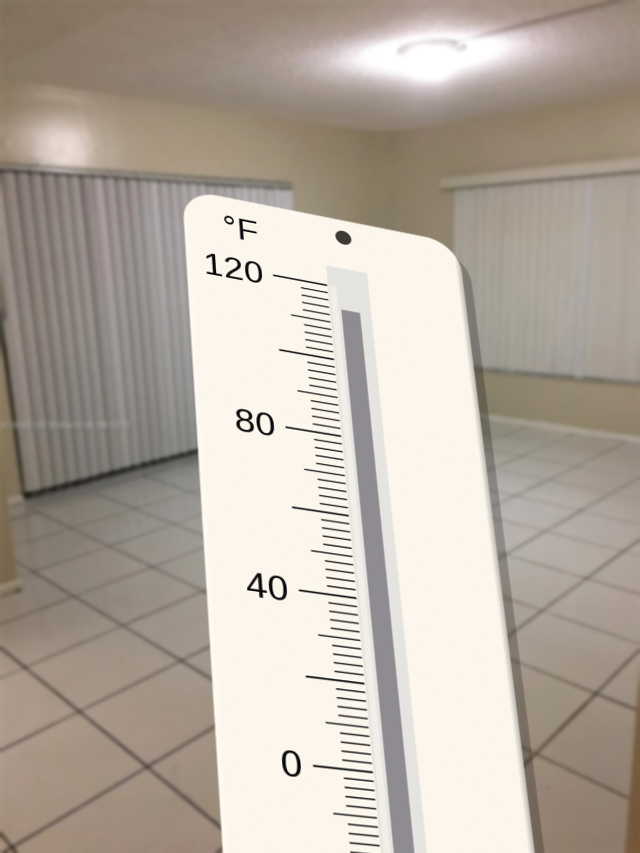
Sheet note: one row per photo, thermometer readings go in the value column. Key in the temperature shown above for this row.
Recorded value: 114 °F
